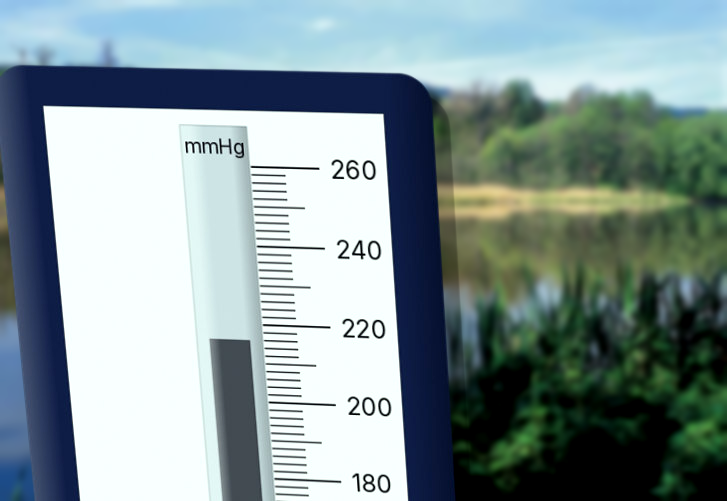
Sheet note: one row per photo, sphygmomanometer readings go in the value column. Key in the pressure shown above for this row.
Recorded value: 216 mmHg
